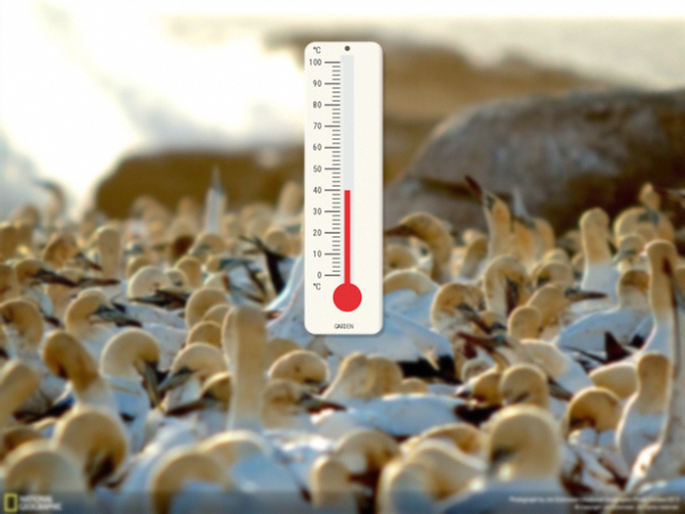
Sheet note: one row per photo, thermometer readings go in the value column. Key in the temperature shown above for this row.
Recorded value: 40 °C
